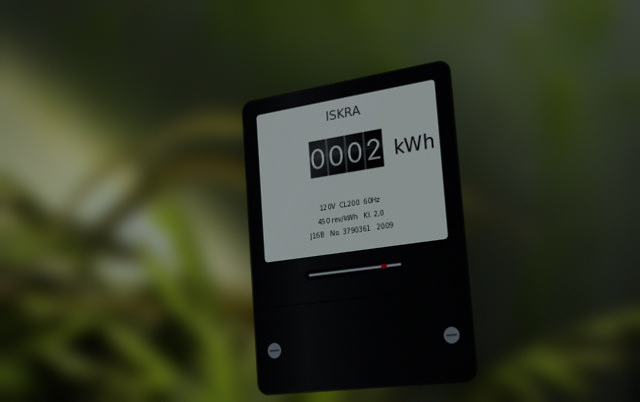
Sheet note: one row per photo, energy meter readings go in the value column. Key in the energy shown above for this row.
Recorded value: 2 kWh
